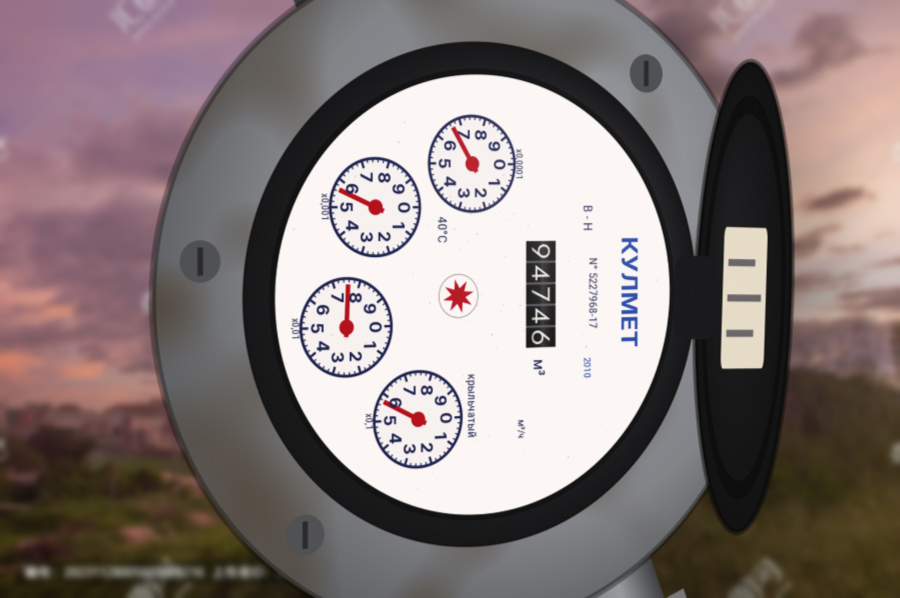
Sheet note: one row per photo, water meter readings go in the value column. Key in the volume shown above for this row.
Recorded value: 94746.5756 m³
